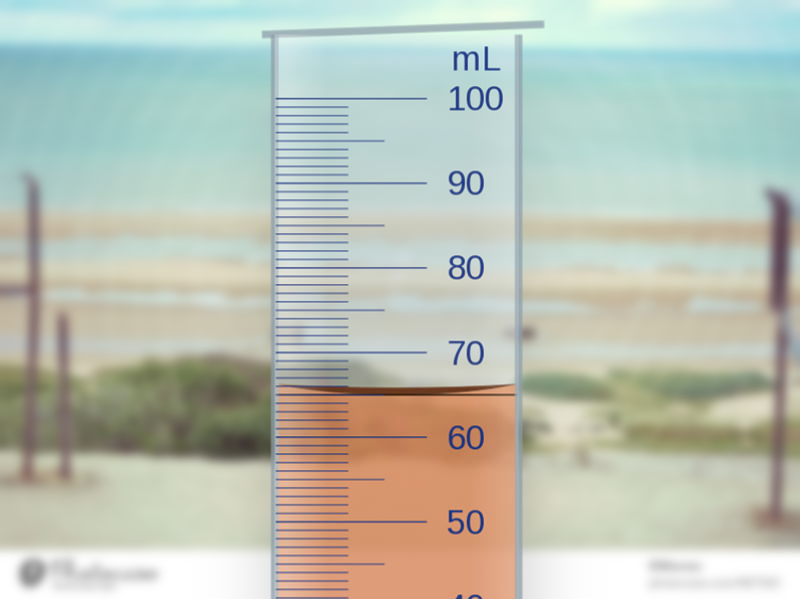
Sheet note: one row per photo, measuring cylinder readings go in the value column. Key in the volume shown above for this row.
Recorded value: 65 mL
